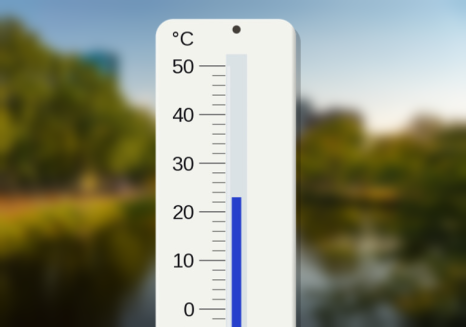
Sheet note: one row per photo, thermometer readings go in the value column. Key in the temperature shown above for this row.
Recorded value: 23 °C
